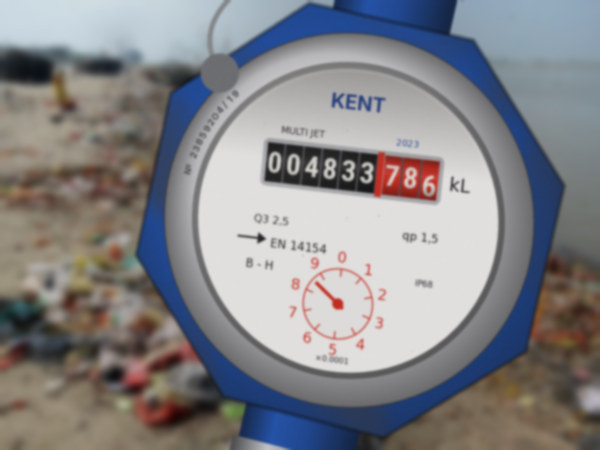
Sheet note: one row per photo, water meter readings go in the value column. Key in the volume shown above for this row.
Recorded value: 4833.7858 kL
